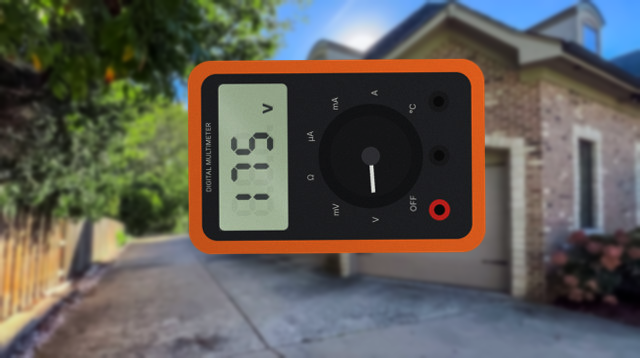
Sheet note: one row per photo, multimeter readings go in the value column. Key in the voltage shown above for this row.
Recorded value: 175 V
